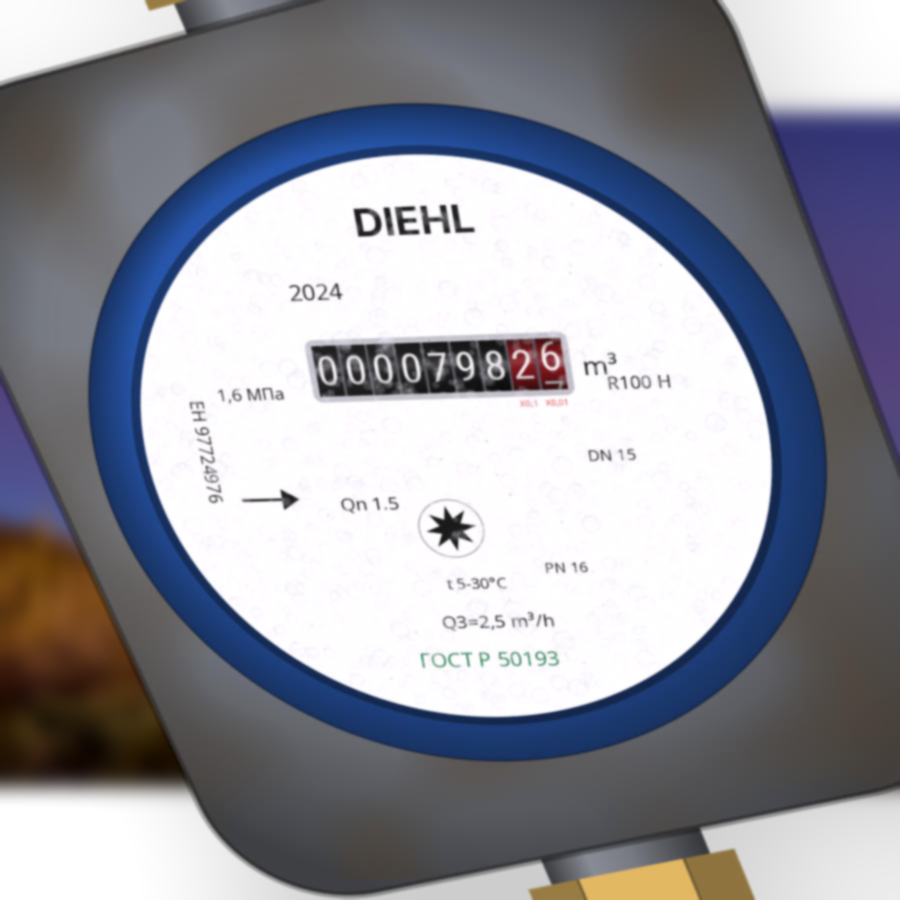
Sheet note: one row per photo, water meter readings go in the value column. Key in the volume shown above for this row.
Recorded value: 798.26 m³
